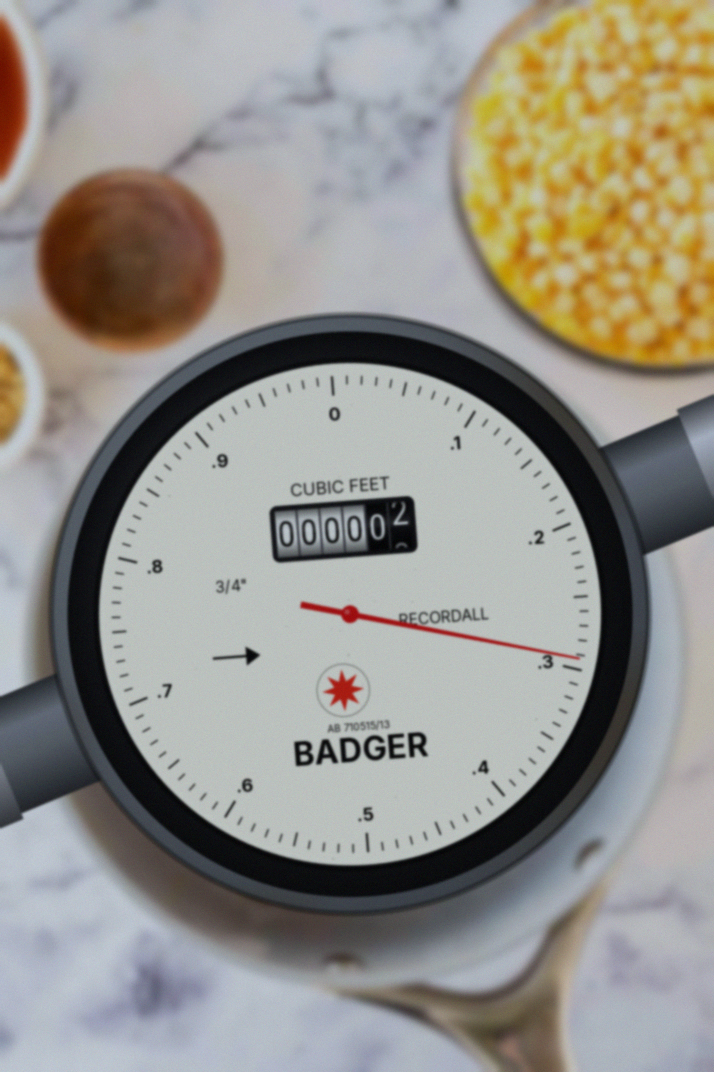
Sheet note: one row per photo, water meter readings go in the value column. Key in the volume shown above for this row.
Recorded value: 2.29 ft³
